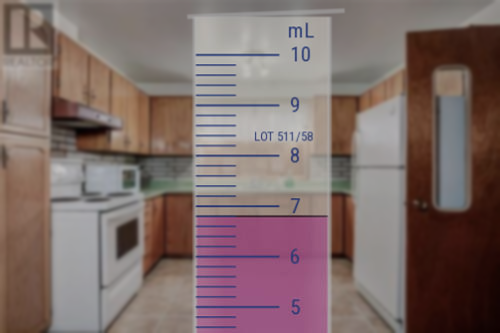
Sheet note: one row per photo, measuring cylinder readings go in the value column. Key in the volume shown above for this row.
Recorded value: 6.8 mL
